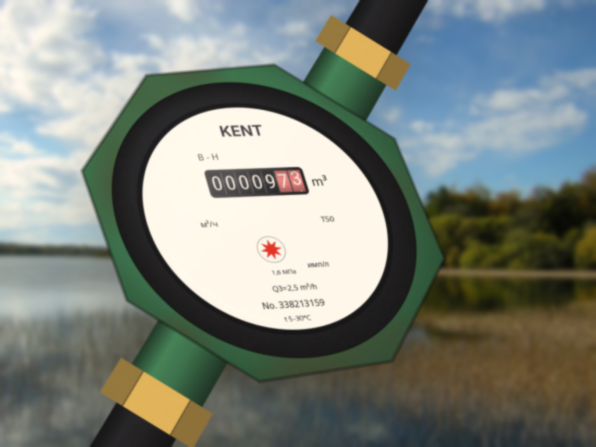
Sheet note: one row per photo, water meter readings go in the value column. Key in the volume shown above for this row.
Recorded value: 9.73 m³
